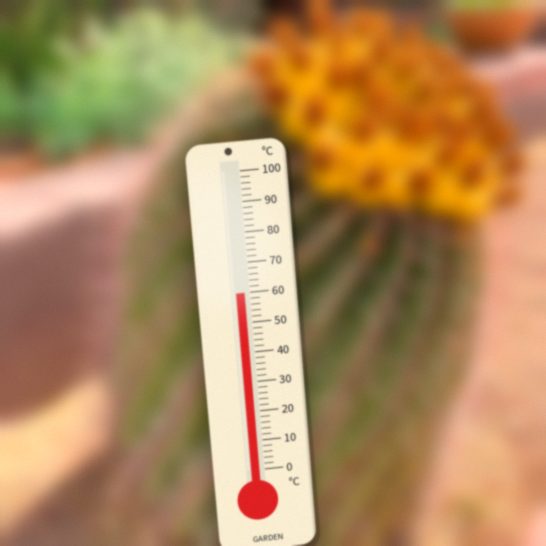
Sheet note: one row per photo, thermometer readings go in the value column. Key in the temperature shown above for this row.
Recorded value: 60 °C
